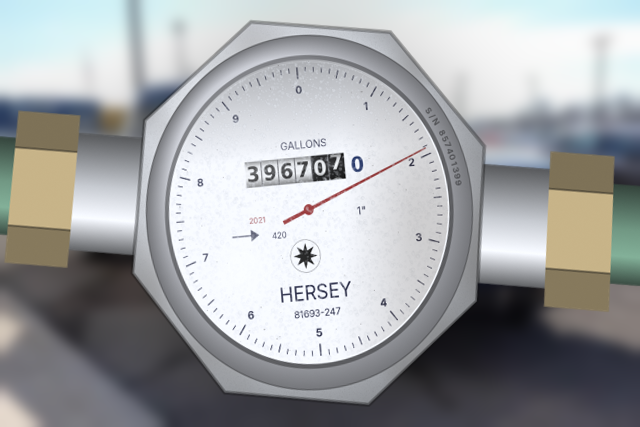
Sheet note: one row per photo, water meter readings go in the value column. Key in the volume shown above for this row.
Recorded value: 3967071.9 gal
